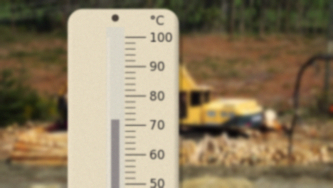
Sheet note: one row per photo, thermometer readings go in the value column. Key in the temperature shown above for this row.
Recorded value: 72 °C
